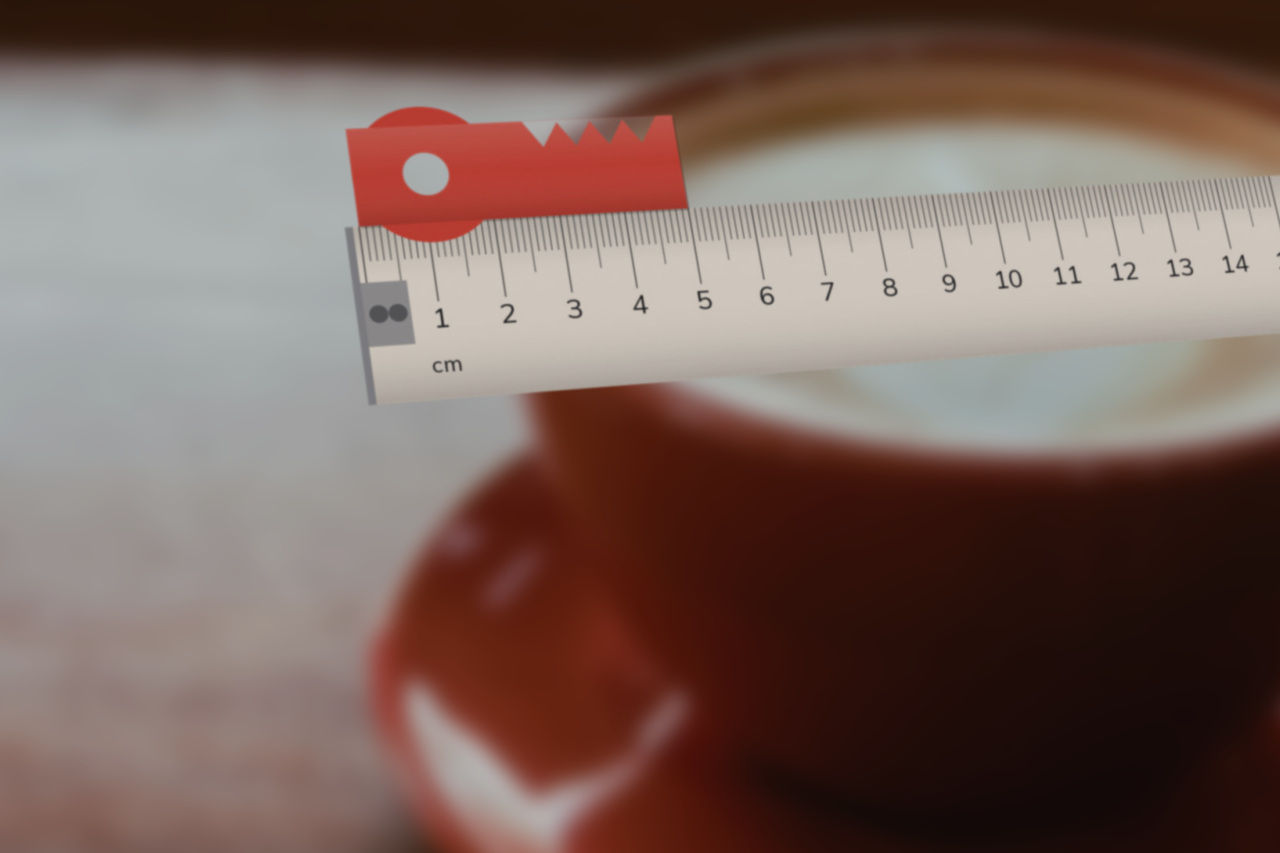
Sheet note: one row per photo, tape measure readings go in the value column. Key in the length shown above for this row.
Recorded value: 5 cm
